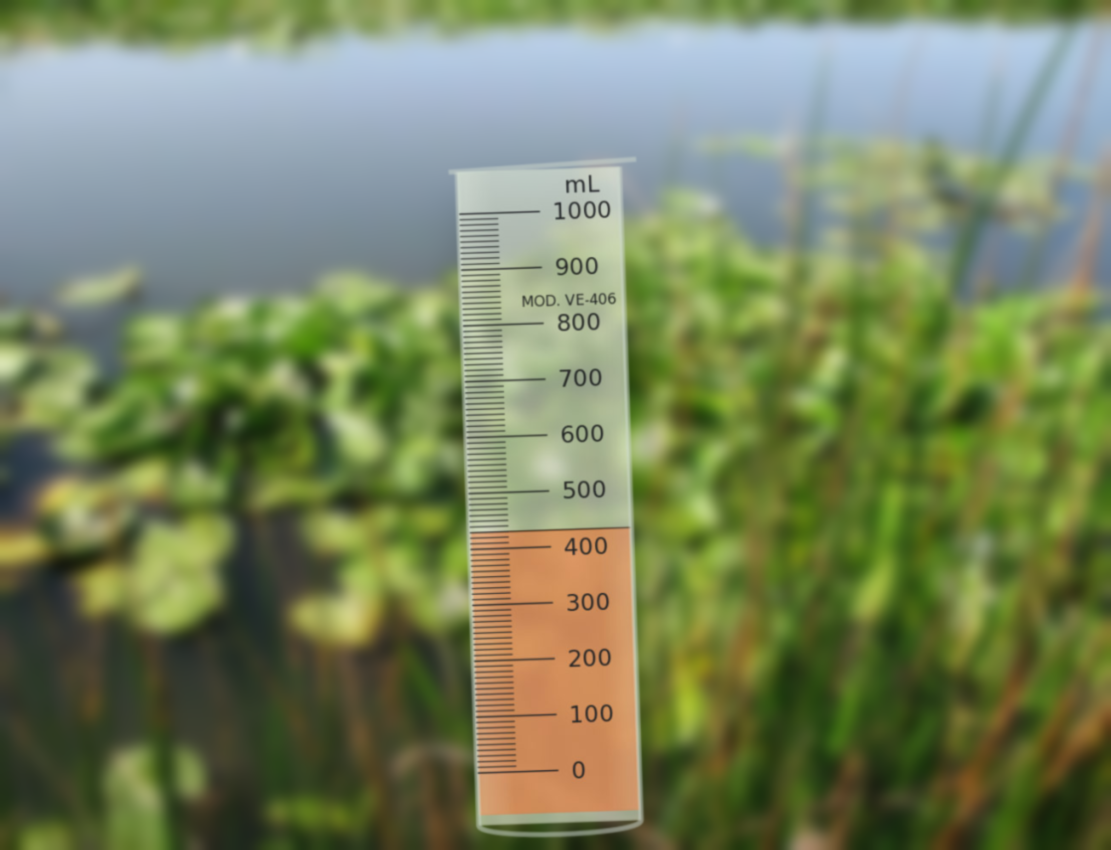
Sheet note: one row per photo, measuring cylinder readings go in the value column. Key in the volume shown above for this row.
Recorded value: 430 mL
